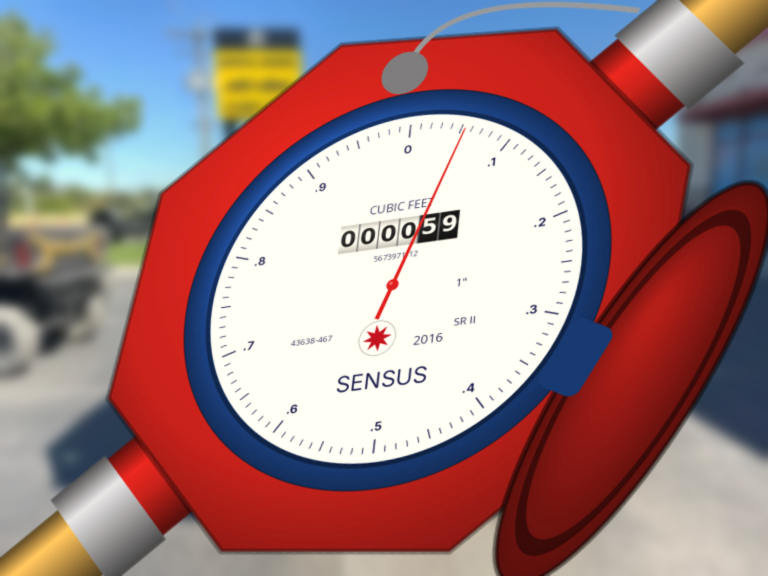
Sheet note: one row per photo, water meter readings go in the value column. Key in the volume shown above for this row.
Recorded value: 59.05 ft³
